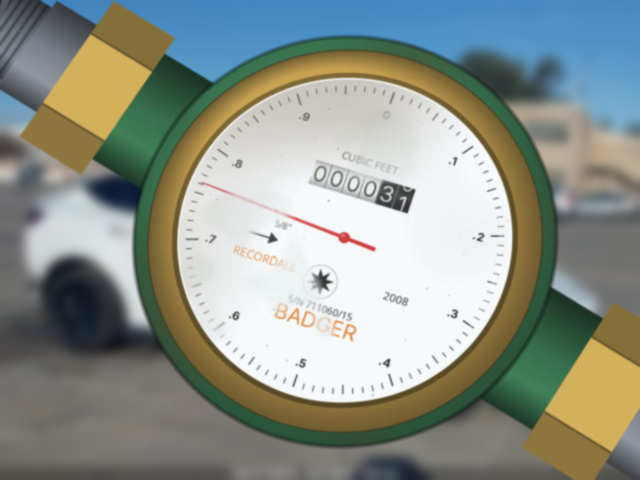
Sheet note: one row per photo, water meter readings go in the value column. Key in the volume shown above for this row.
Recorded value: 30.76 ft³
